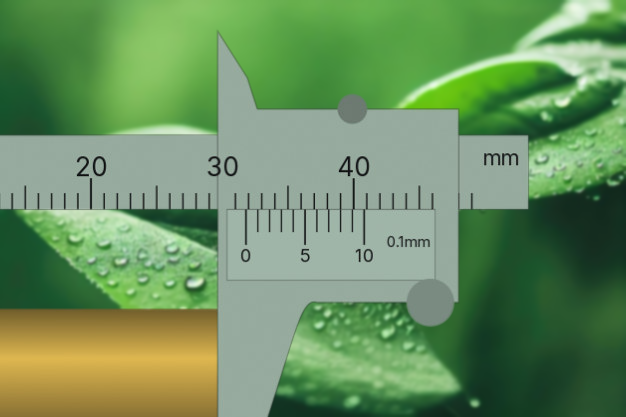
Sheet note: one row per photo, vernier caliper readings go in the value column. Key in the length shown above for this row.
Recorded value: 31.8 mm
